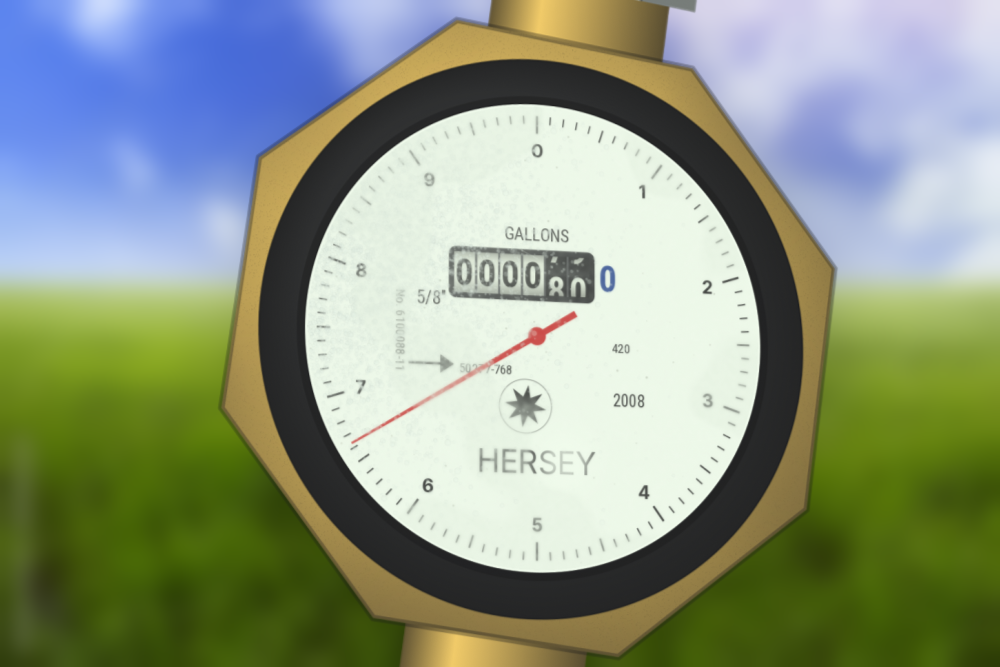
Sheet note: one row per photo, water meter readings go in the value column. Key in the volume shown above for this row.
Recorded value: 796.6 gal
